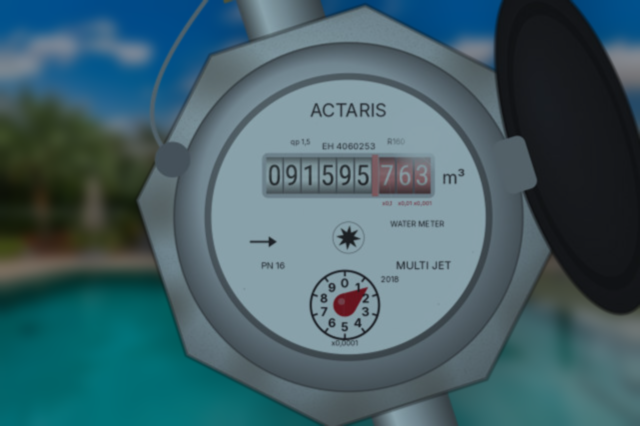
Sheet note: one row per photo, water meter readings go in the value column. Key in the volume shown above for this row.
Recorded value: 91595.7631 m³
